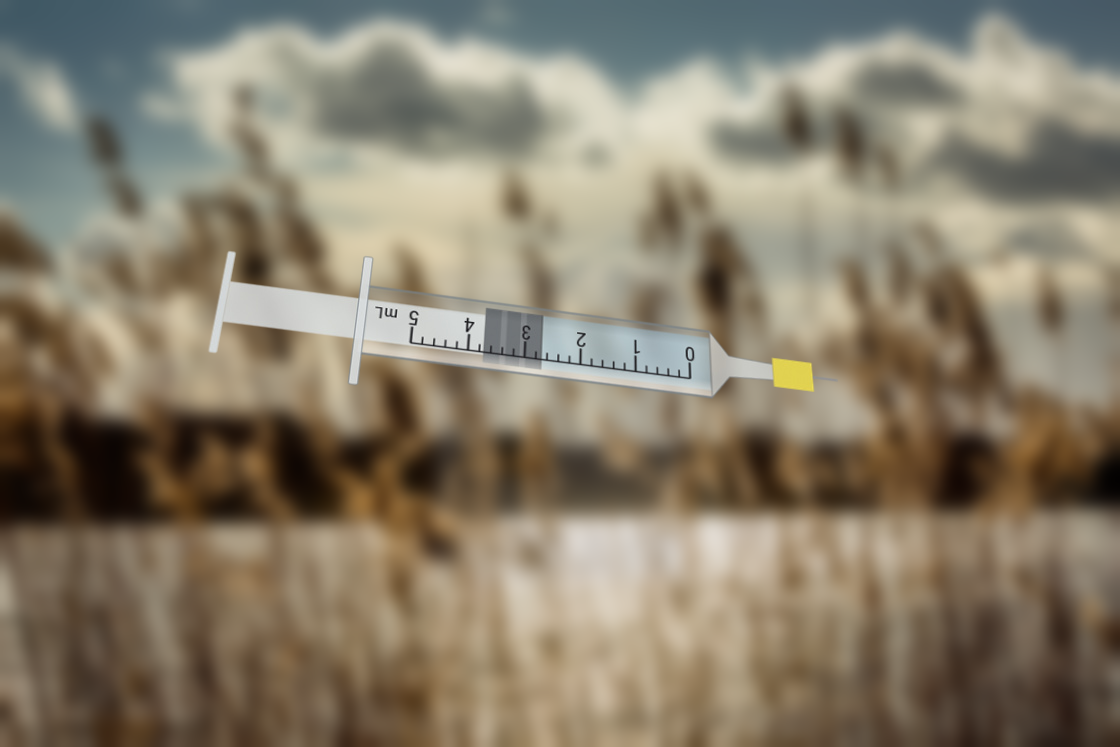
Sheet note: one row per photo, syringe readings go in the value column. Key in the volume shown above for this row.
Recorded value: 2.7 mL
